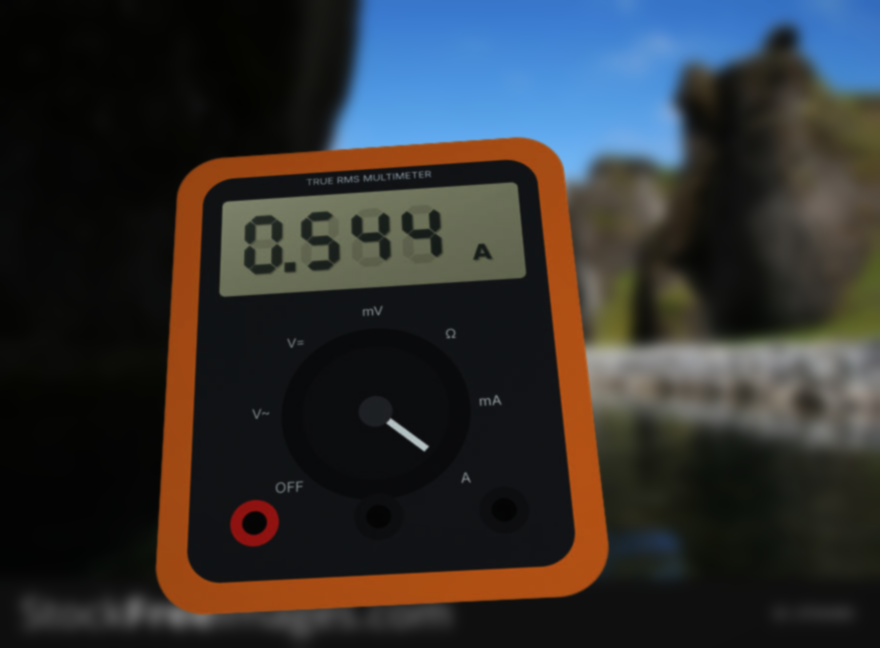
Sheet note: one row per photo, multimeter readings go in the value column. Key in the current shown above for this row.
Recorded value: 0.544 A
